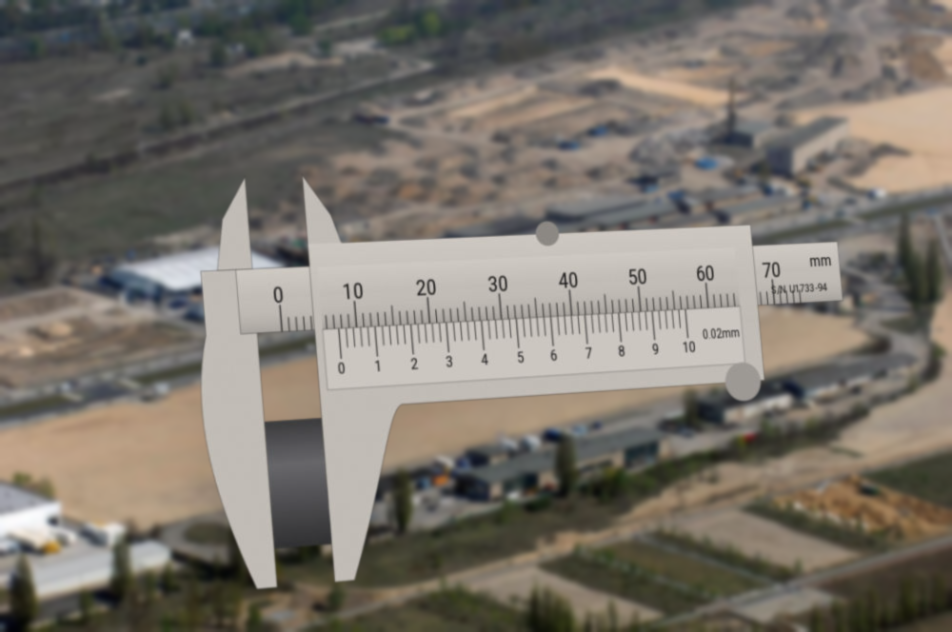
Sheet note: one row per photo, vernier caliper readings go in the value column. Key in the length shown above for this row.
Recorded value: 7.6 mm
